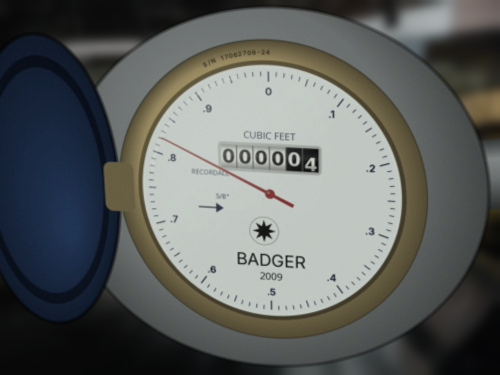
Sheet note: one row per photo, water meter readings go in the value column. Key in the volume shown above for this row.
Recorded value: 3.82 ft³
